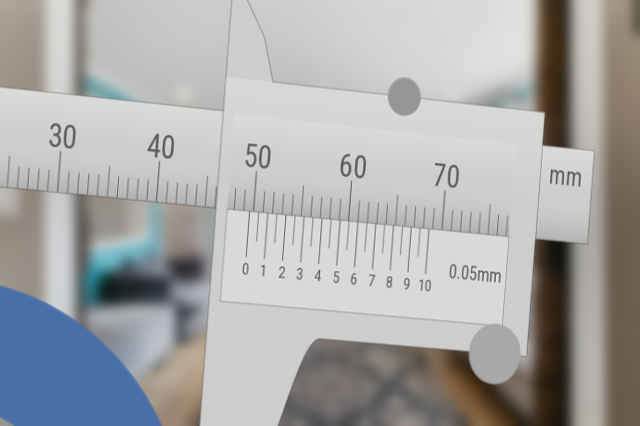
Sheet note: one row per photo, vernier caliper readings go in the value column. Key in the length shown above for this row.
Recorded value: 49.6 mm
